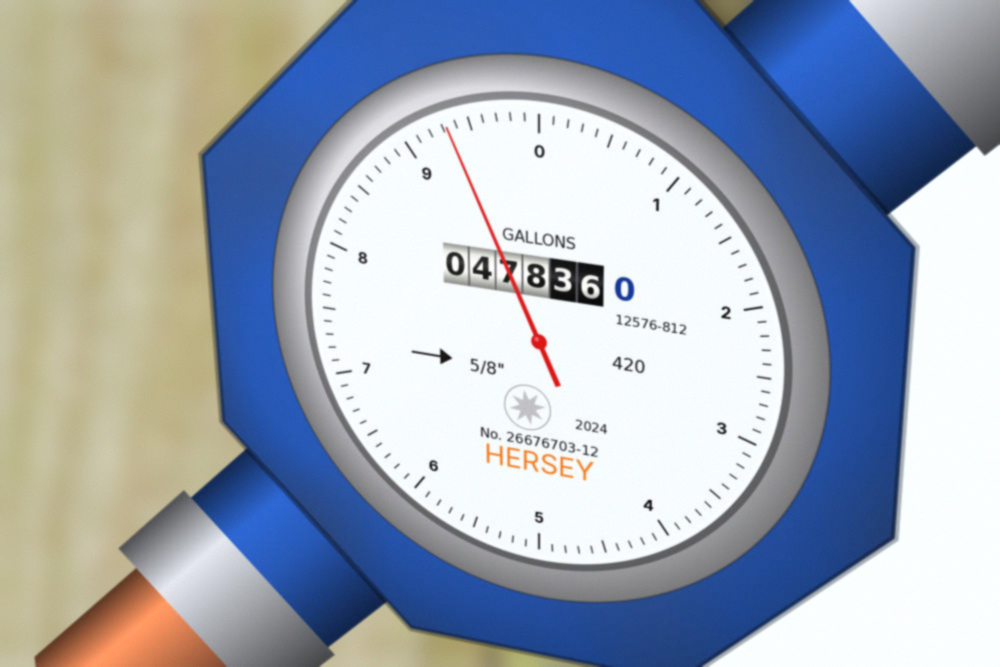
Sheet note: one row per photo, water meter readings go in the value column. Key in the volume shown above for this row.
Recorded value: 478359.3 gal
